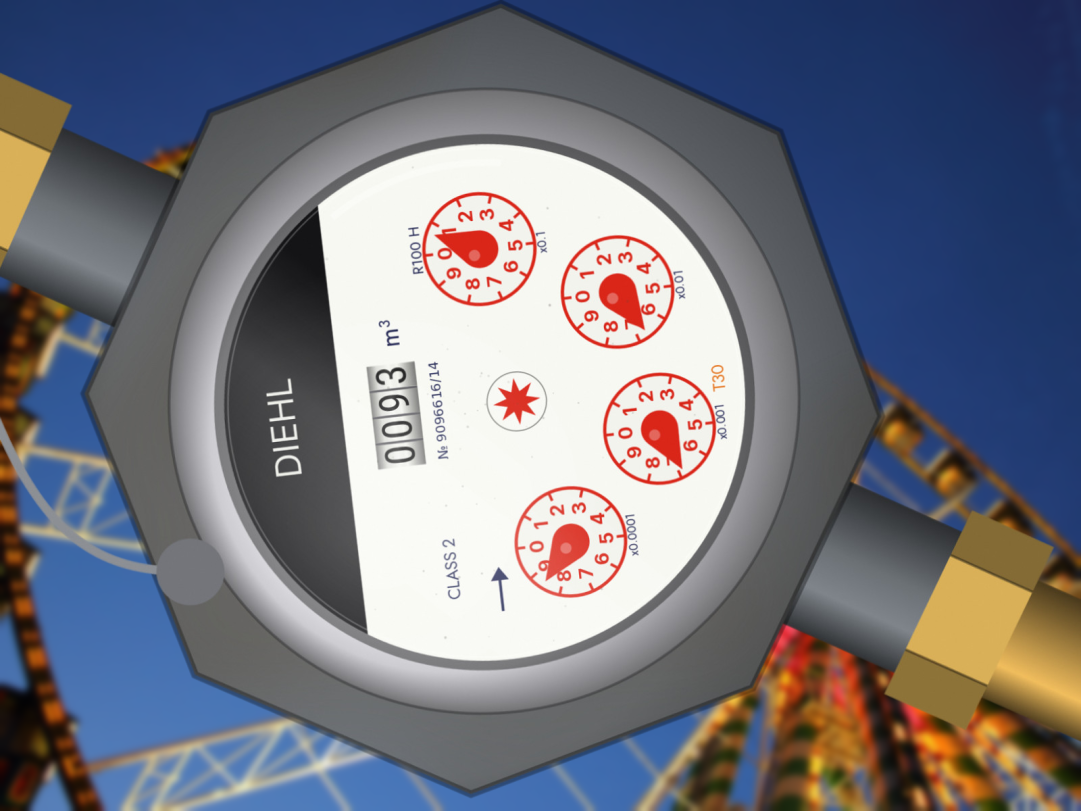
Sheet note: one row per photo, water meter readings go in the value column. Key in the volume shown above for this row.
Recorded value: 93.0668 m³
